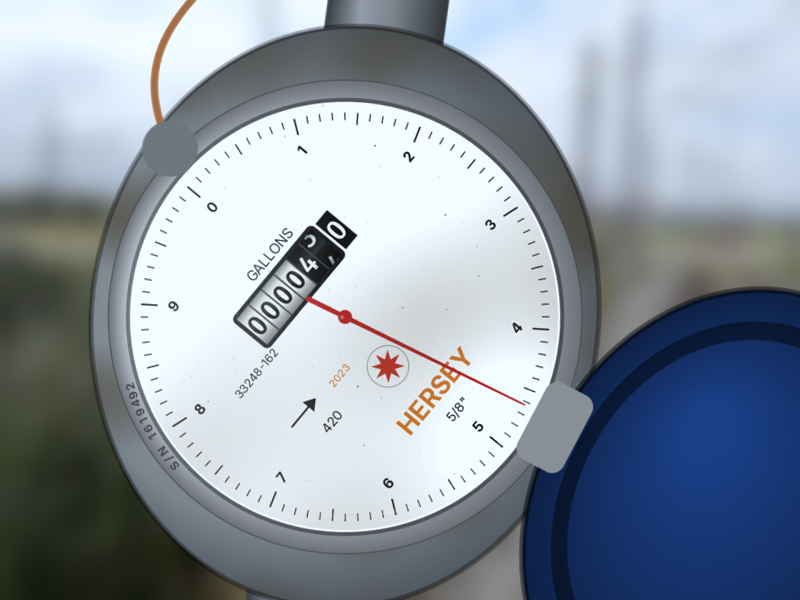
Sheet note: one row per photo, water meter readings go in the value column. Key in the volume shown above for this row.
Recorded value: 434.6 gal
